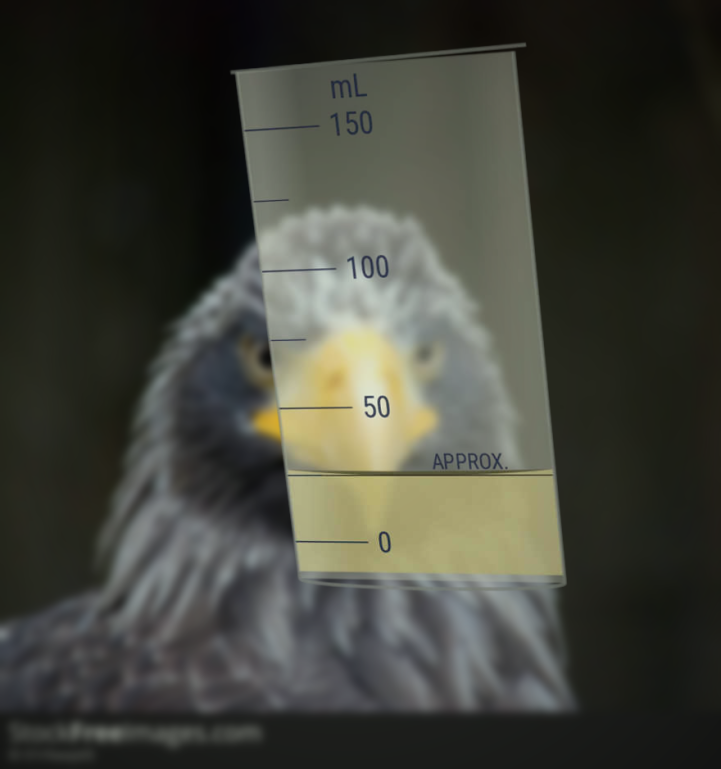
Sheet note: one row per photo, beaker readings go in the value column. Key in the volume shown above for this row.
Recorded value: 25 mL
